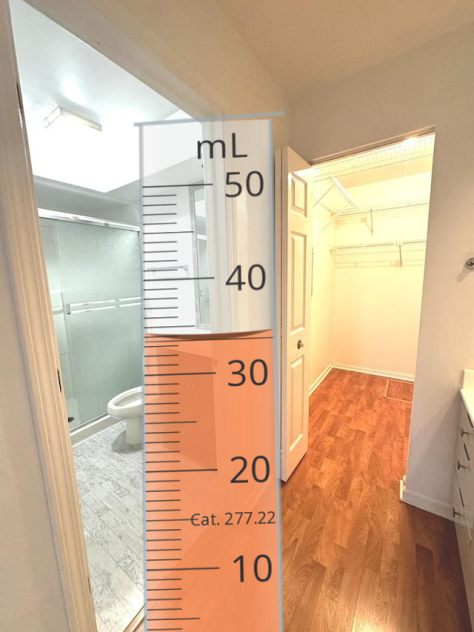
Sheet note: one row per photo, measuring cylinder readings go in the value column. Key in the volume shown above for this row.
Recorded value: 33.5 mL
